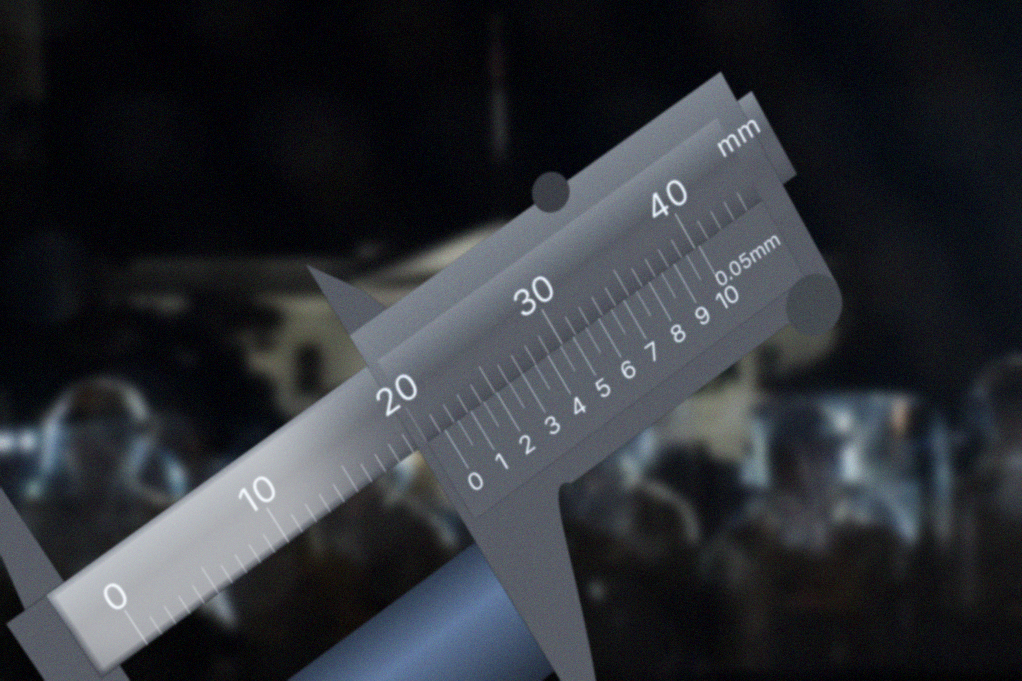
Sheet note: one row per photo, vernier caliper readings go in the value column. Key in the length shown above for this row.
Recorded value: 21.3 mm
